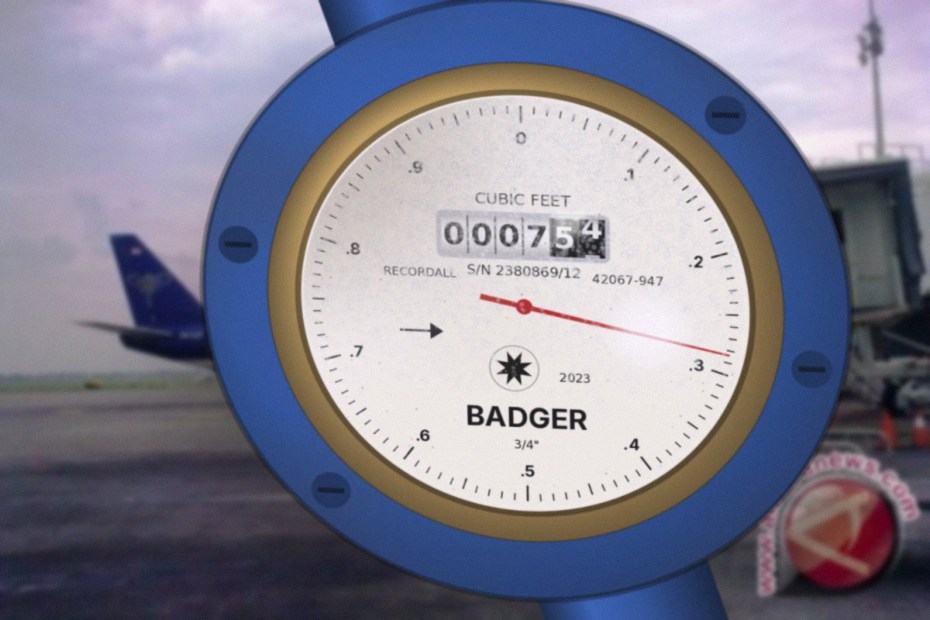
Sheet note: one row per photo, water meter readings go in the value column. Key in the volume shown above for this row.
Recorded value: 754.28 ft³
